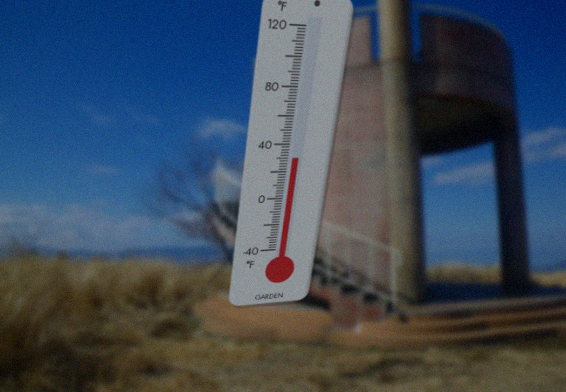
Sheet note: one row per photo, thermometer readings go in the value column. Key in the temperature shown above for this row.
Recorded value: 30 °F
